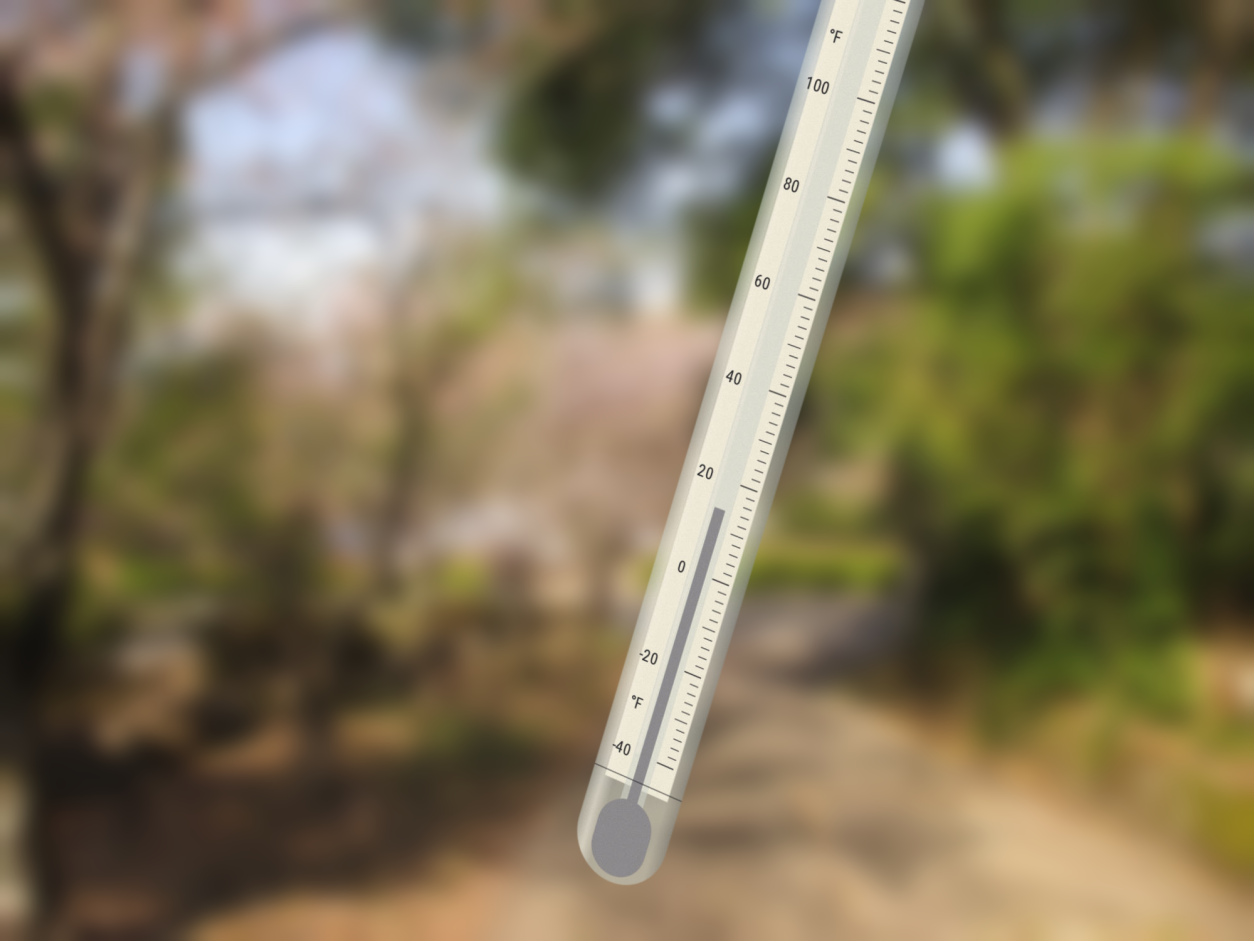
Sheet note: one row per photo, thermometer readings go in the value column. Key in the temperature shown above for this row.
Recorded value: 14 °F
